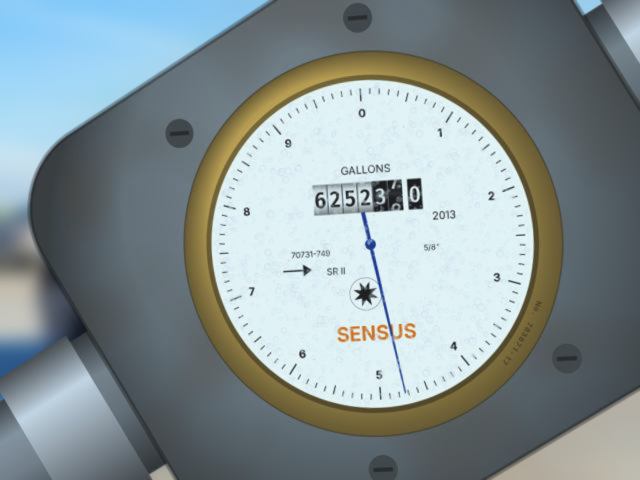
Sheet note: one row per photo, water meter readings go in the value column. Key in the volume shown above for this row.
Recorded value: 6252374.7 gal
